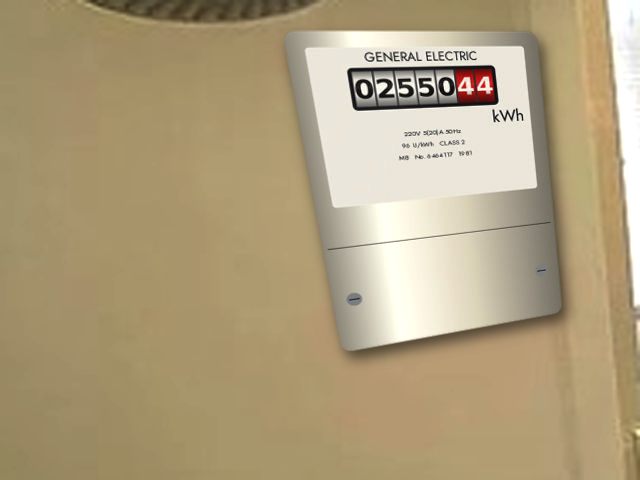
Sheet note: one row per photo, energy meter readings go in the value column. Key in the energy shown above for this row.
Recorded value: 2550.44 kWh
